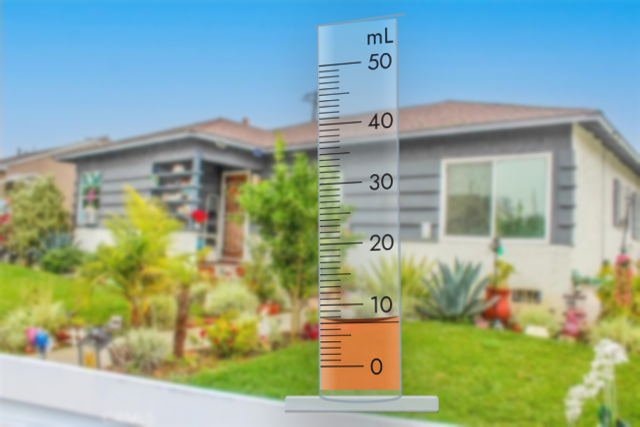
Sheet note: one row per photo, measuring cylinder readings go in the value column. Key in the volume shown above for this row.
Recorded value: 7 mL
